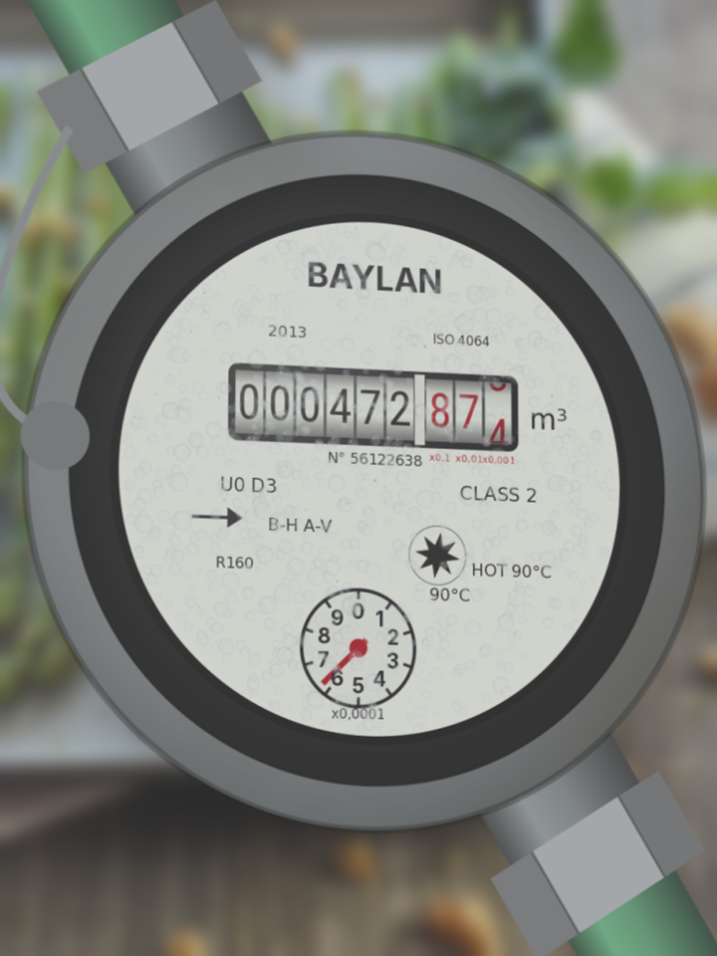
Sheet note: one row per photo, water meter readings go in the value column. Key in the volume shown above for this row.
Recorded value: 472.8736 m³
